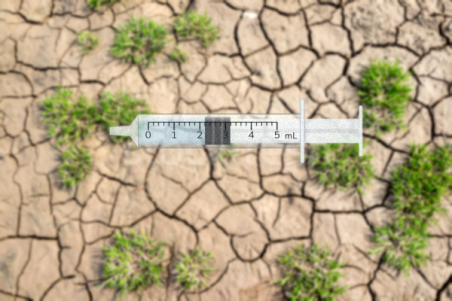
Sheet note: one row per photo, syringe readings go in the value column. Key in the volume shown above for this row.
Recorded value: 2.2 mL
